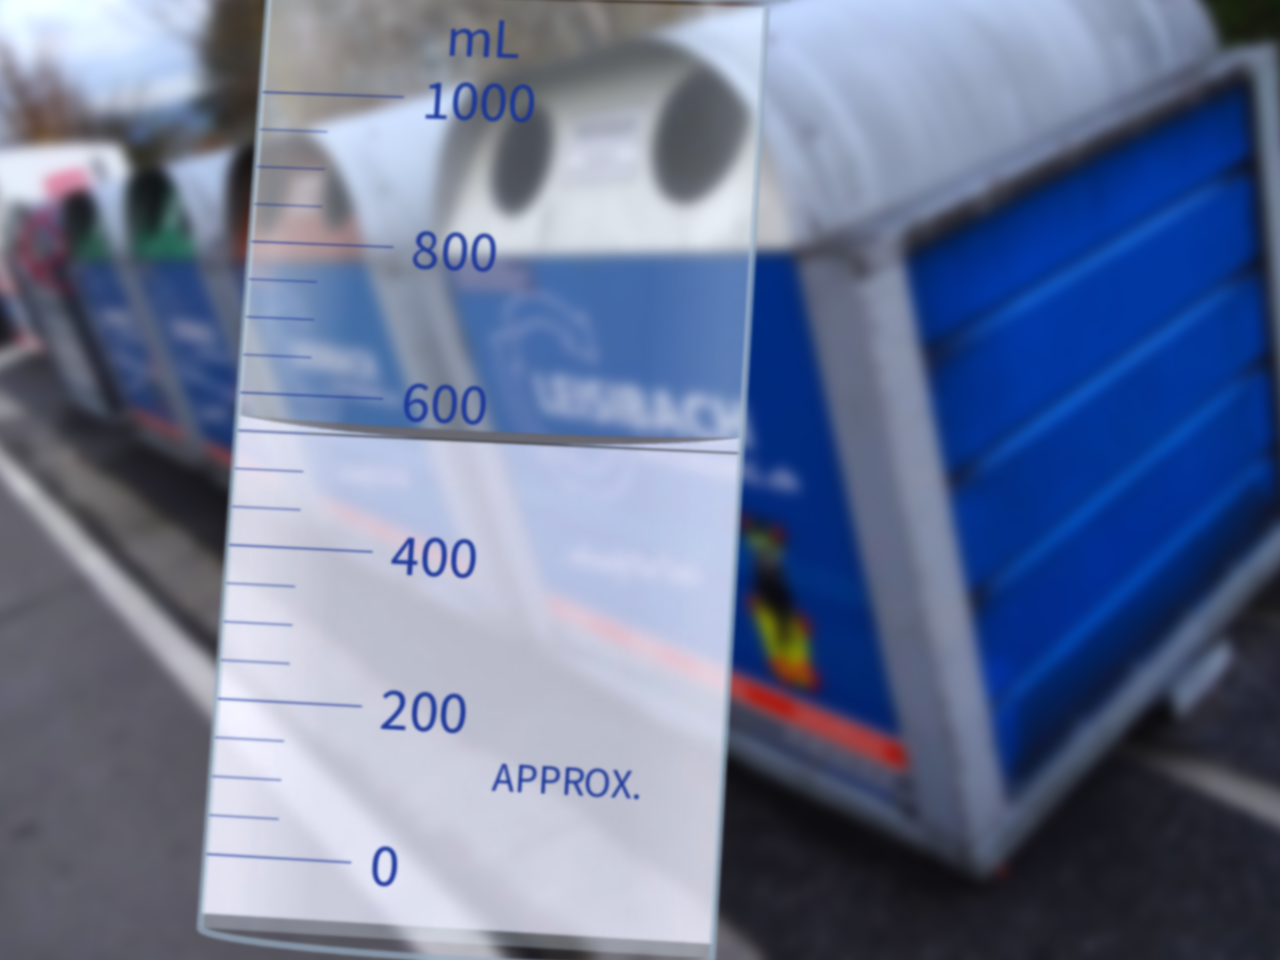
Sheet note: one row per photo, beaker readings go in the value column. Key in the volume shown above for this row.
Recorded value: 550 mL
